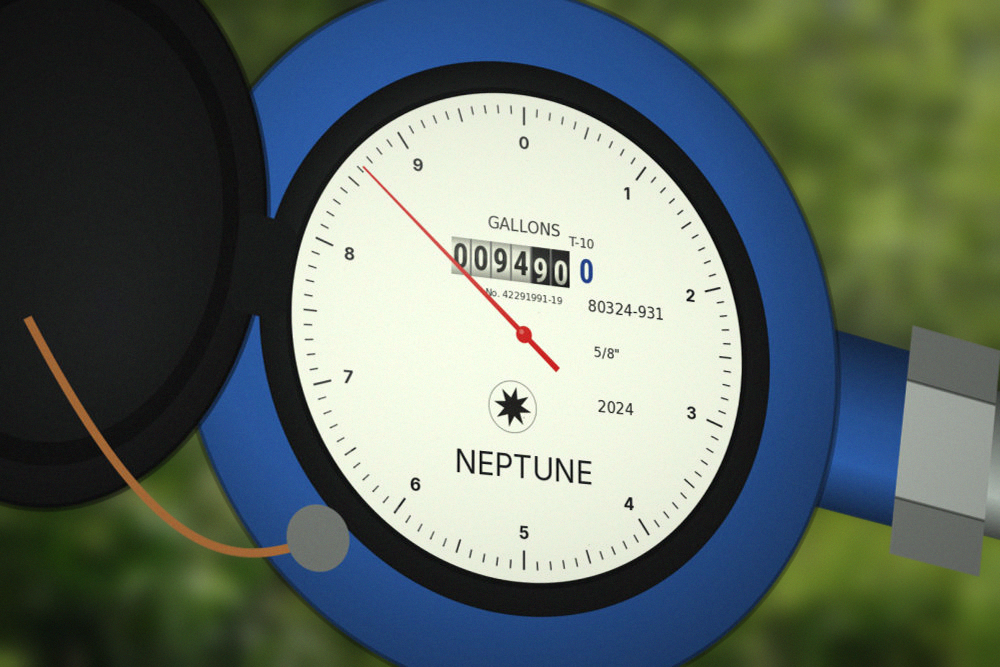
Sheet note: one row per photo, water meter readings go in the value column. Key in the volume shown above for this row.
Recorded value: 94898.6 gal
